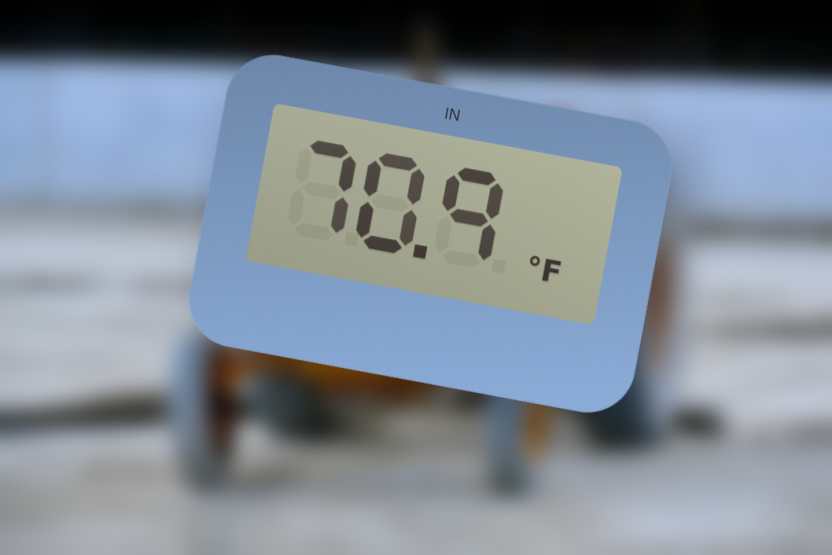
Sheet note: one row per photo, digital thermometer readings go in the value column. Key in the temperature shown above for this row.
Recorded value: 70.9 °F
